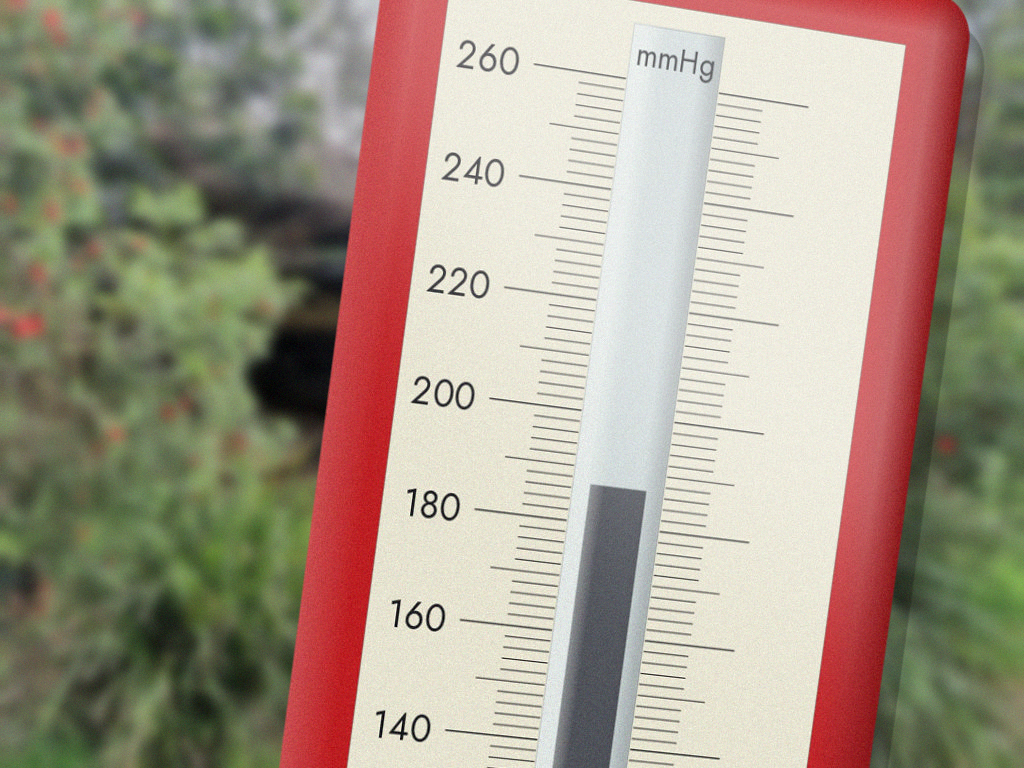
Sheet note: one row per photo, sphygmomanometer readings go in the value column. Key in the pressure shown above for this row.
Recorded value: 187 mmHg
